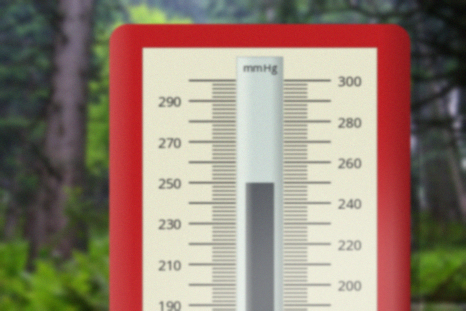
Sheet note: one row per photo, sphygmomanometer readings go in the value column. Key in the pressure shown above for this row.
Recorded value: 250 mmHg
